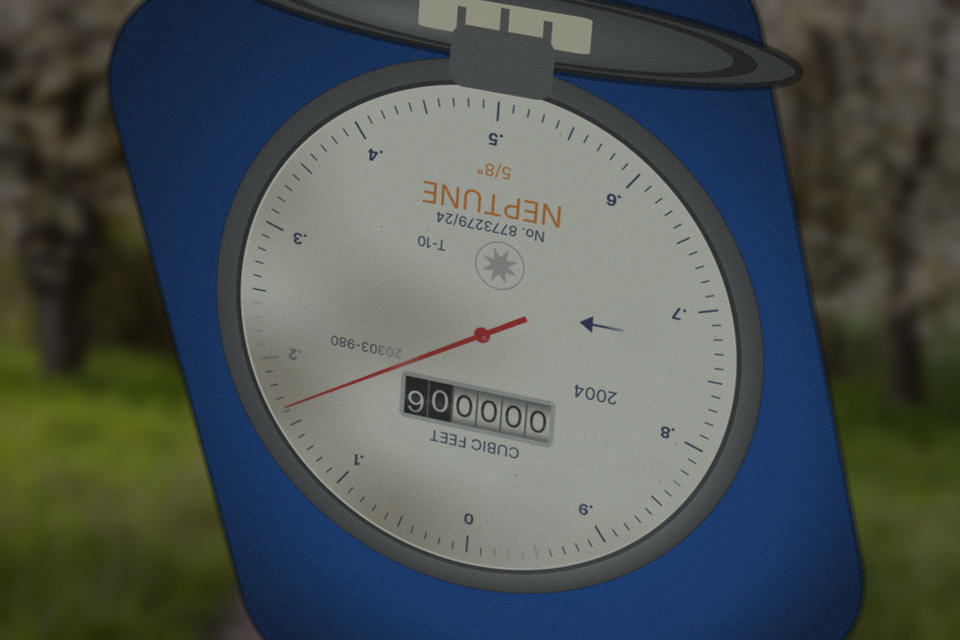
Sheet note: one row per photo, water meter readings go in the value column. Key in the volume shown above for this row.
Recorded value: 6.16 ft³
